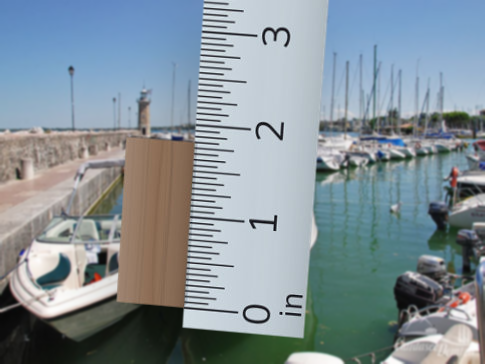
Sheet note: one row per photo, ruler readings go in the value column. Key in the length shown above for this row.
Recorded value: 1.8125 in
